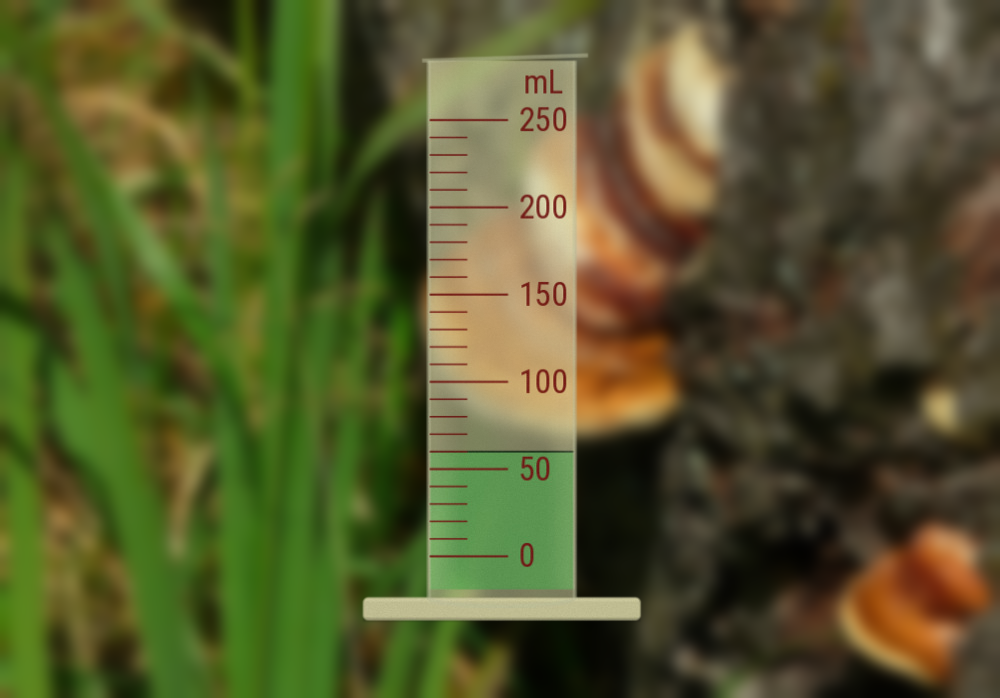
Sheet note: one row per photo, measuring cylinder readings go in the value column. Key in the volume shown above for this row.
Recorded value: 60 mL
